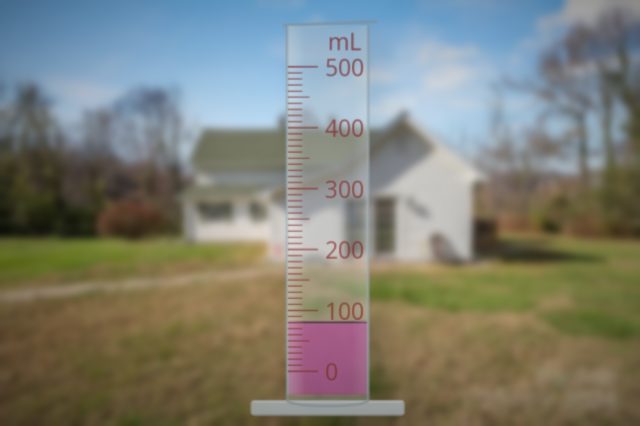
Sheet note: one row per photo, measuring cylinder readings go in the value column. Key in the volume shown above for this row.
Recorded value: 80 mL
